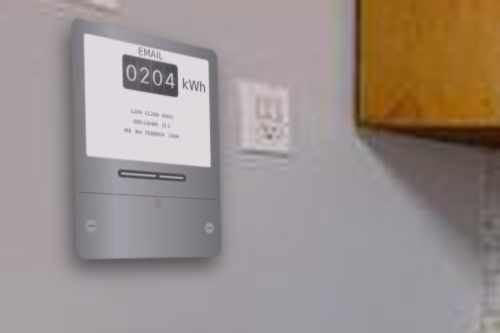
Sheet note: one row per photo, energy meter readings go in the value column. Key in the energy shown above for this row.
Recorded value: 204 kWh
